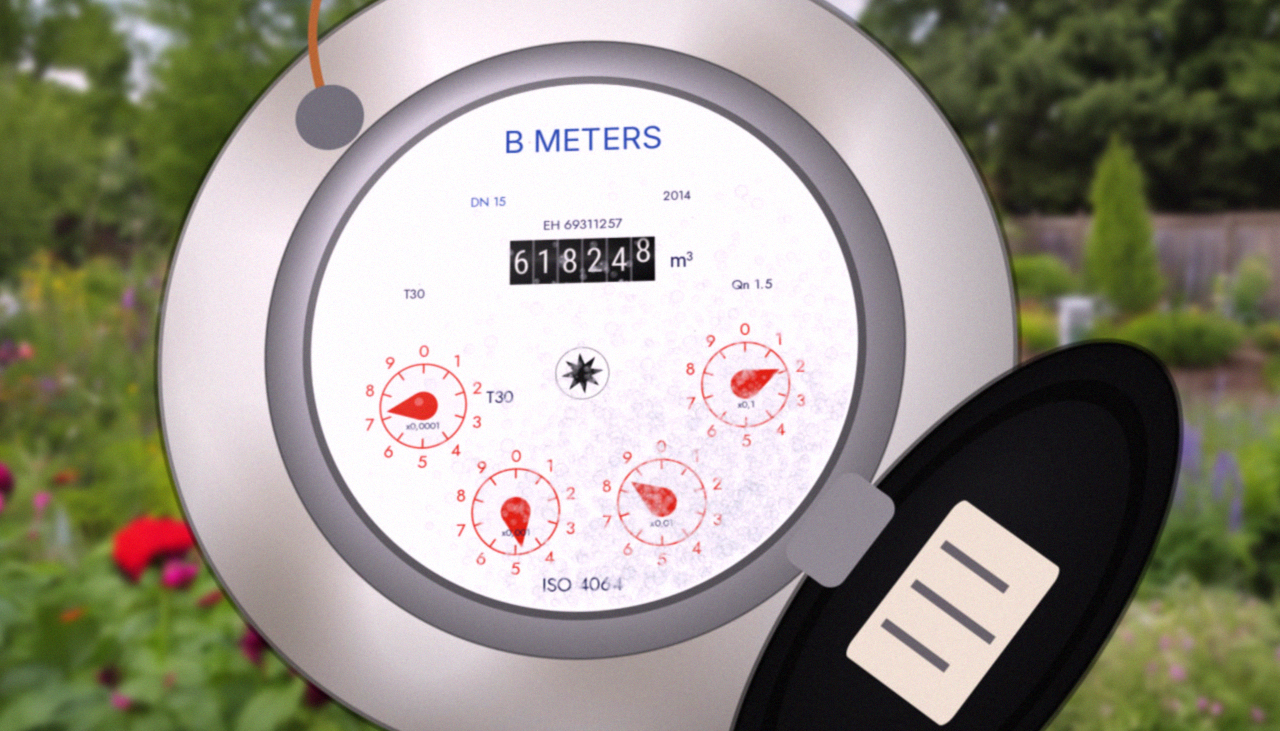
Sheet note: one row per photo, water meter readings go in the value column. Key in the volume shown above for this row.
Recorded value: 618248.1847 m³
